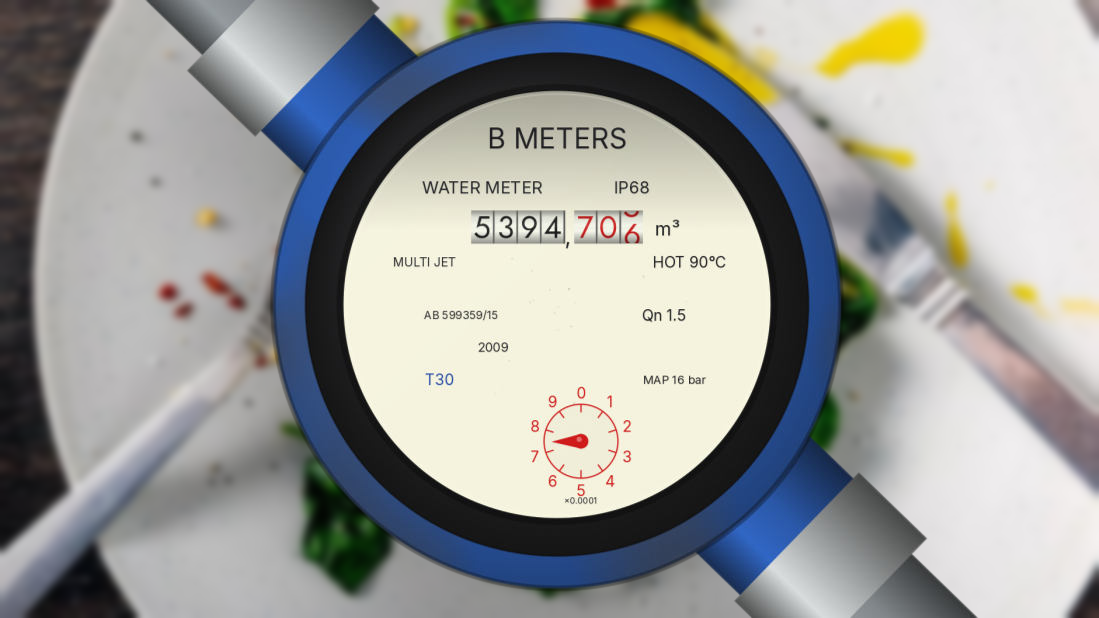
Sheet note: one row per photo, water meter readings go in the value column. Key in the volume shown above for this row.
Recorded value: 5394.7057 m³
